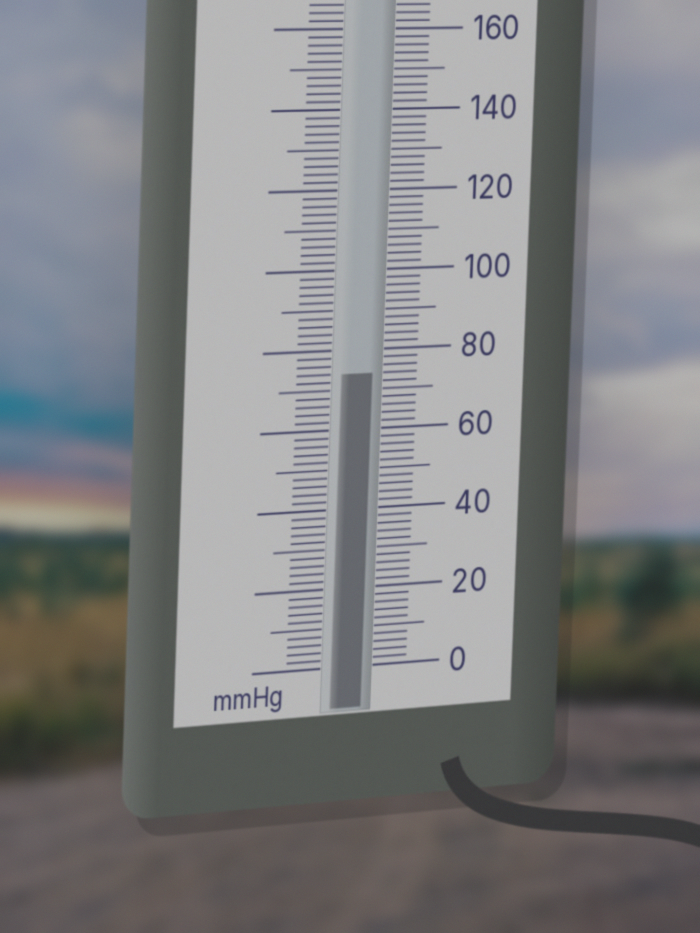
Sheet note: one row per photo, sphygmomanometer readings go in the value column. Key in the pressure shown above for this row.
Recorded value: 74 mmHg
